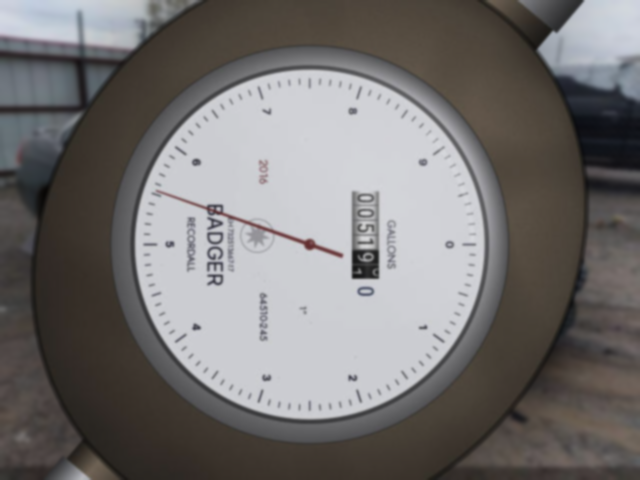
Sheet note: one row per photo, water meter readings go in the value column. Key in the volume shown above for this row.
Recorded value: 51905.5 gal
